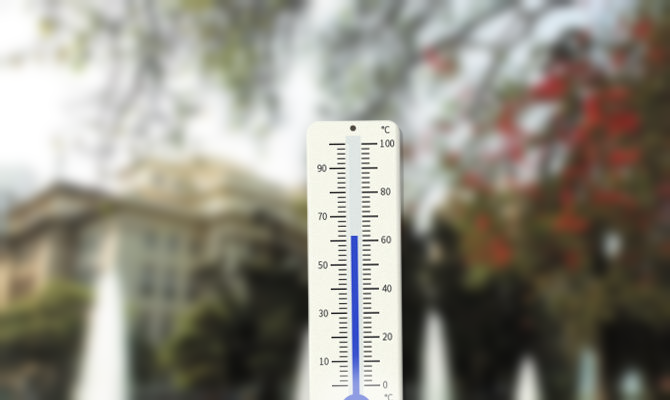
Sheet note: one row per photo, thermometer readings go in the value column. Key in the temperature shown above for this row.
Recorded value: 62 °C
